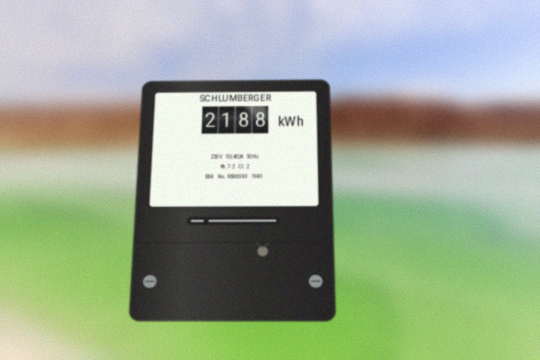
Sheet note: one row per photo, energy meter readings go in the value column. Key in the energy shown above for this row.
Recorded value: 2188 kWh
